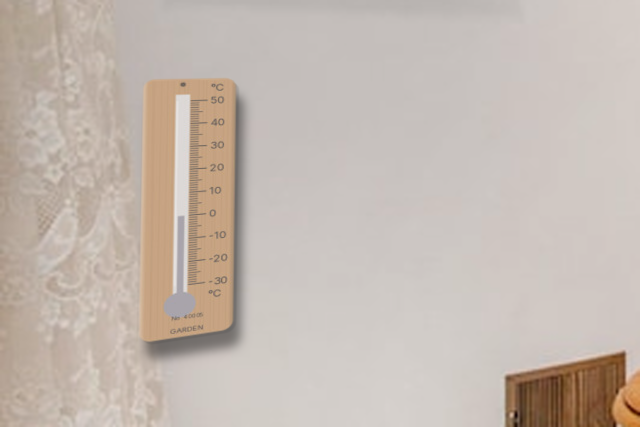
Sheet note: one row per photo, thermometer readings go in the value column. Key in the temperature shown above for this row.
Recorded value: 0 °C
